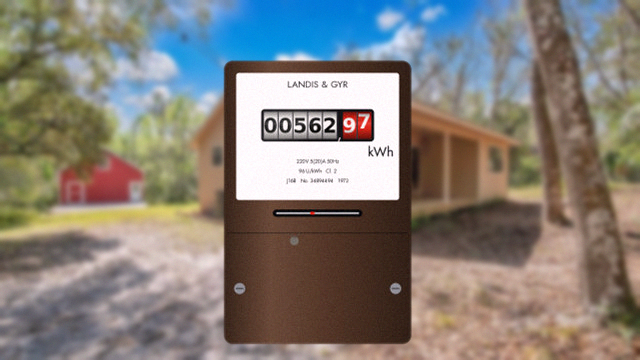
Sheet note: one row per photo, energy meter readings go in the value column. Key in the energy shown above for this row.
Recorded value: 562.97 kWh
